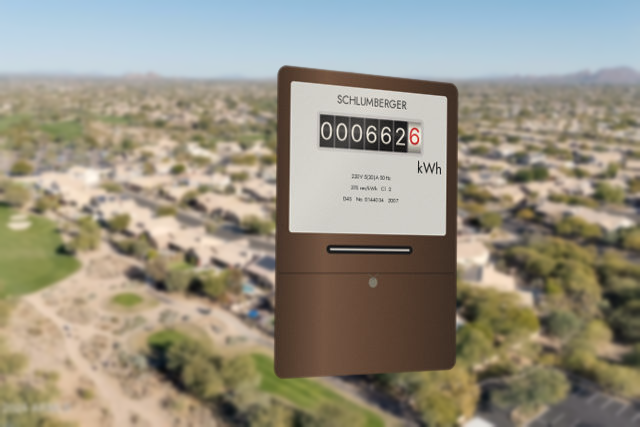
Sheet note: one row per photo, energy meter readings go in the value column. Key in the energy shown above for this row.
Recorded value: 662.6 kWh
